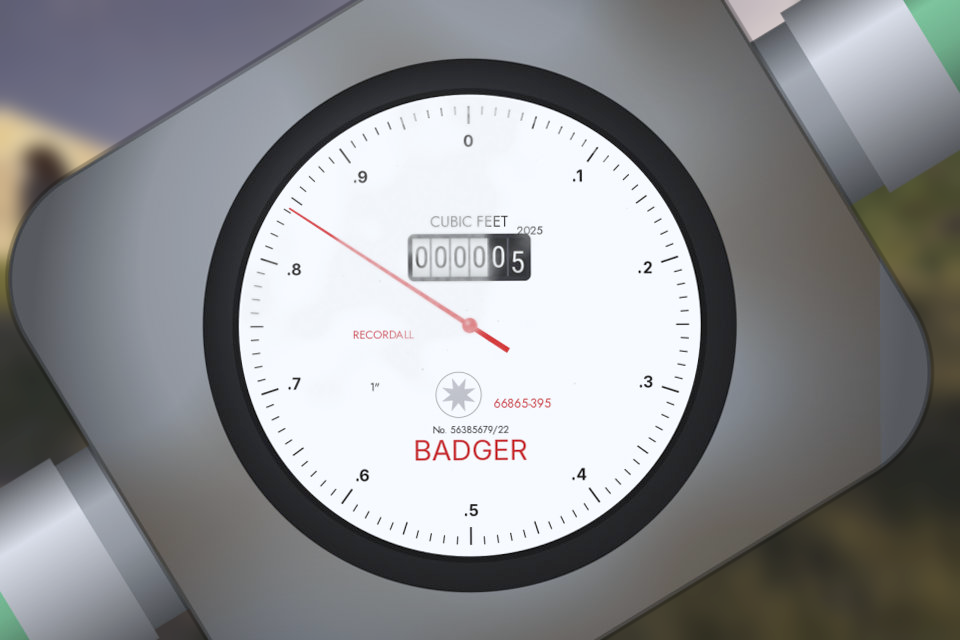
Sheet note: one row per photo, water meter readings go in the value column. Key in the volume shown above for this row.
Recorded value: 4.84 ft³
